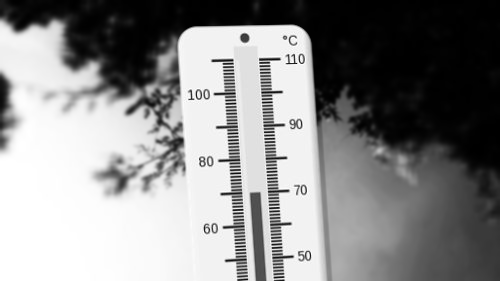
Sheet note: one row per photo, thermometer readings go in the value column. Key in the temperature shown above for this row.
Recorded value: 70 °C
